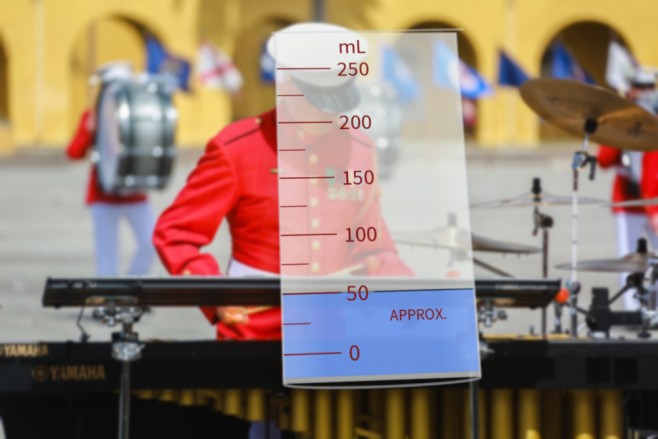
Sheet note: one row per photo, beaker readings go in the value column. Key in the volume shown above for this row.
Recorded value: 50 mL
